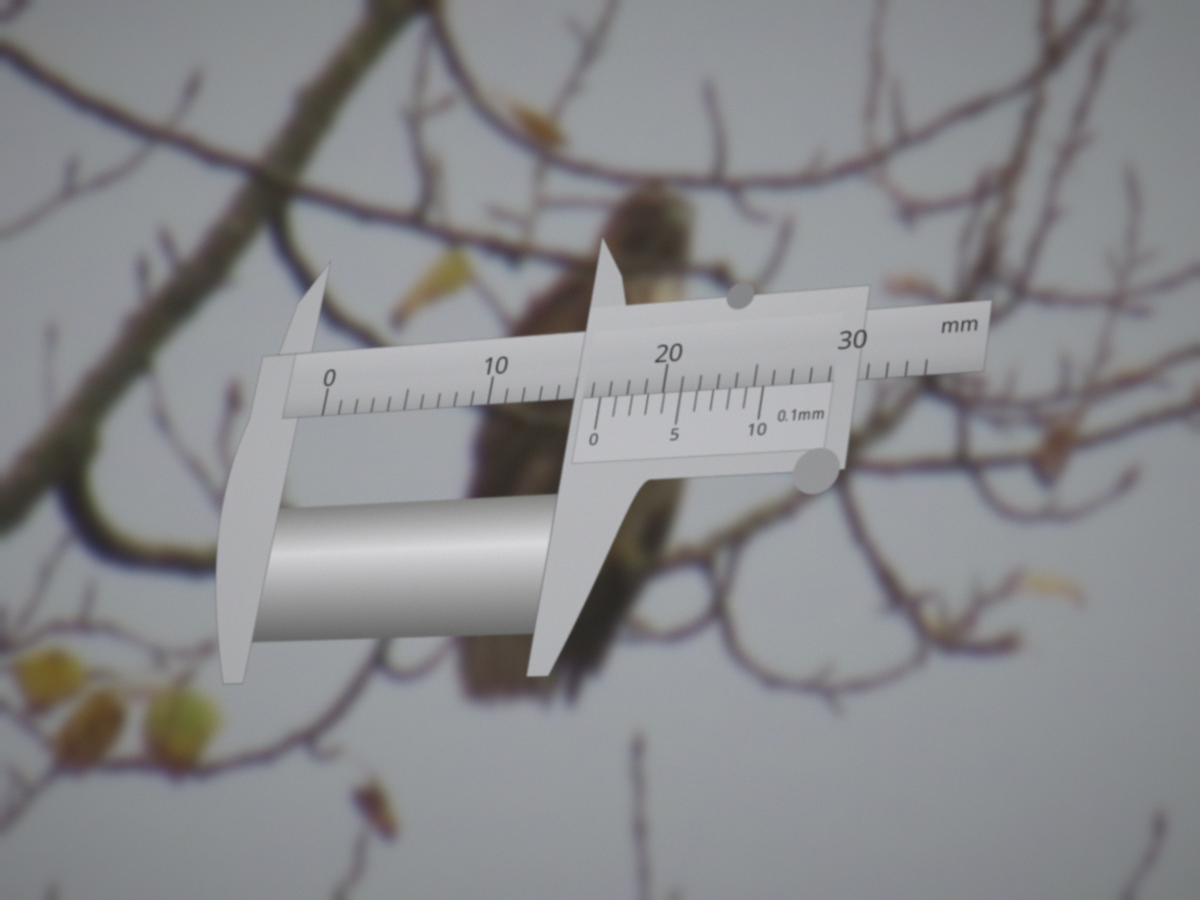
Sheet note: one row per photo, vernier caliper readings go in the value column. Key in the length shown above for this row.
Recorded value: 16.5 mm
